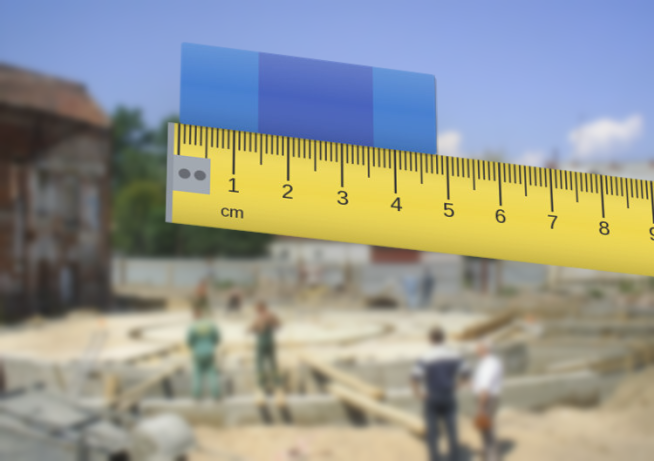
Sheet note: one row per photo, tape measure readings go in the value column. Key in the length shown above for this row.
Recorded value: 4.8 cm
